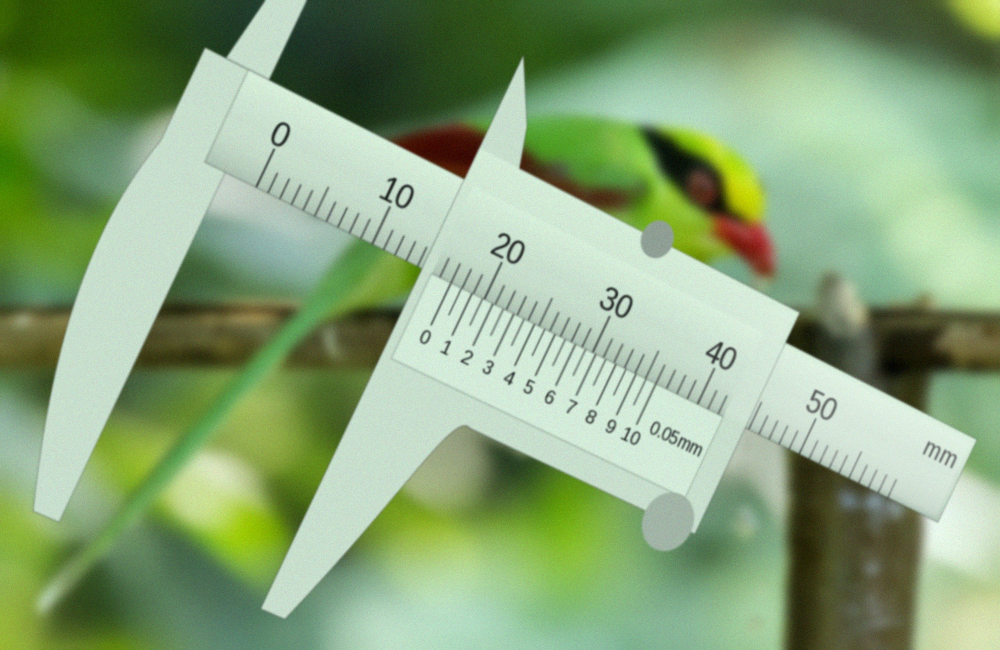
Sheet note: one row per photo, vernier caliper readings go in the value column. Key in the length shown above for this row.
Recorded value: 17.0 mm
